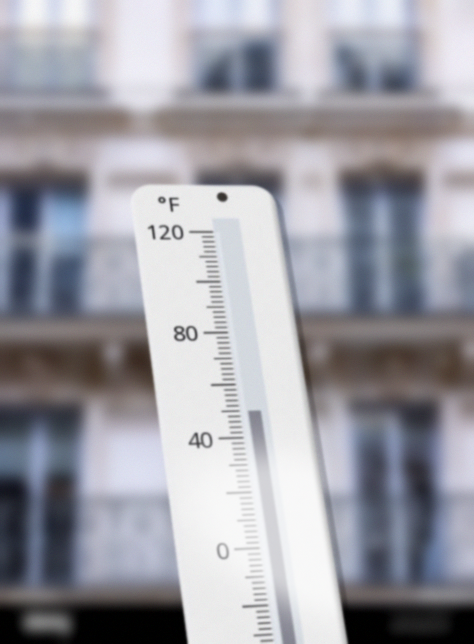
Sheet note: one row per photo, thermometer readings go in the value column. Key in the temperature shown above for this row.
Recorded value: 50 °F
